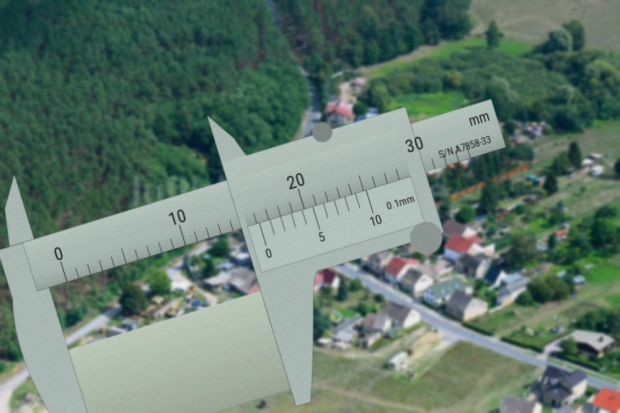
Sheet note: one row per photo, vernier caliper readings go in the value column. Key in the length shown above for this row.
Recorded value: 16.2 mm
